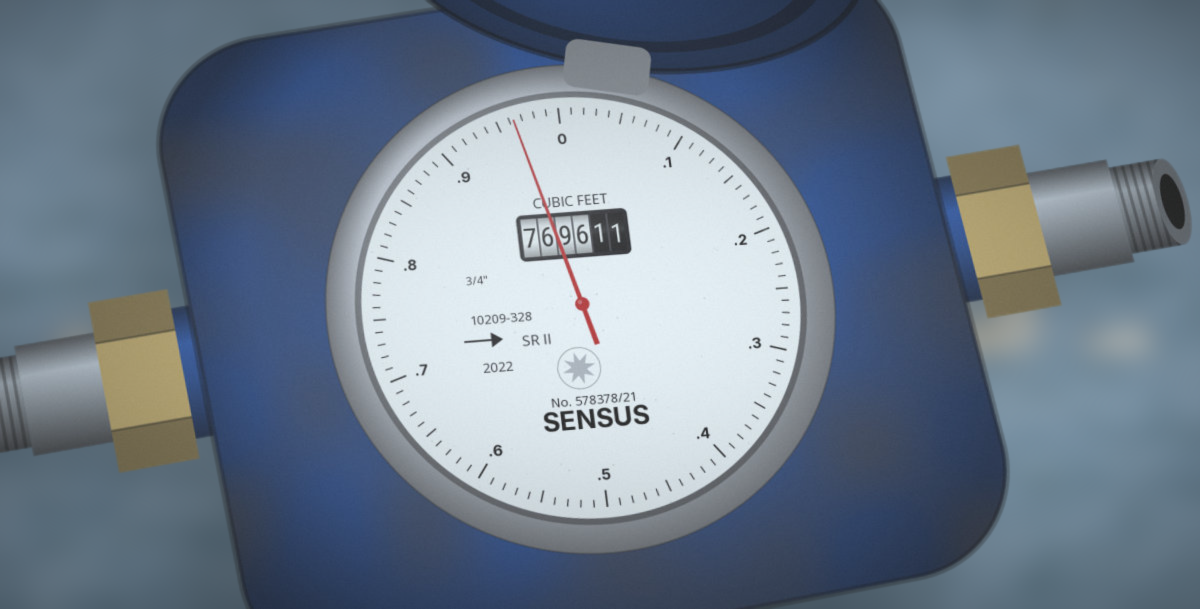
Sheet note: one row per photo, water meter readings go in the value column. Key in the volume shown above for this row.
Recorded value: 769610.96 ft³
